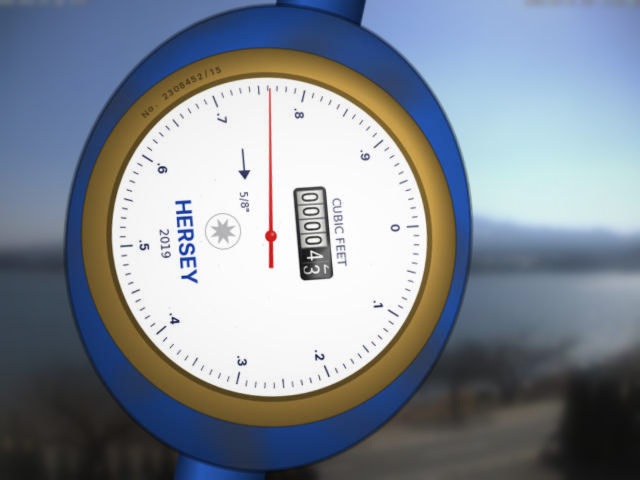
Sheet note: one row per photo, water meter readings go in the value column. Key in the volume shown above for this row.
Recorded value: 42.76 ft³
